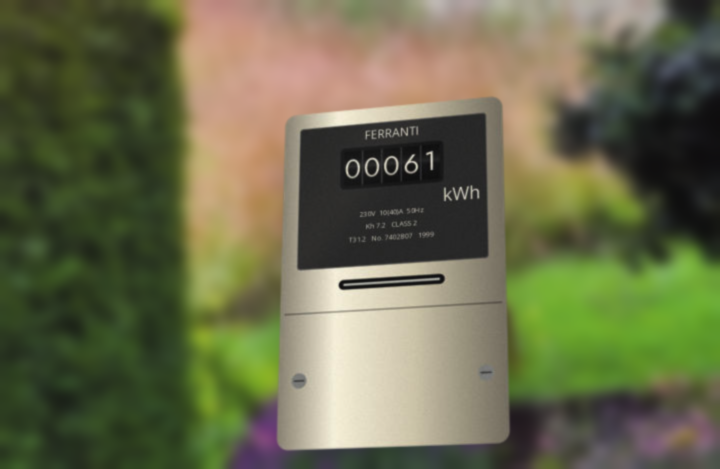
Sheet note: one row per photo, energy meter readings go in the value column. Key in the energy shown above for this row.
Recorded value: 61 kWh
